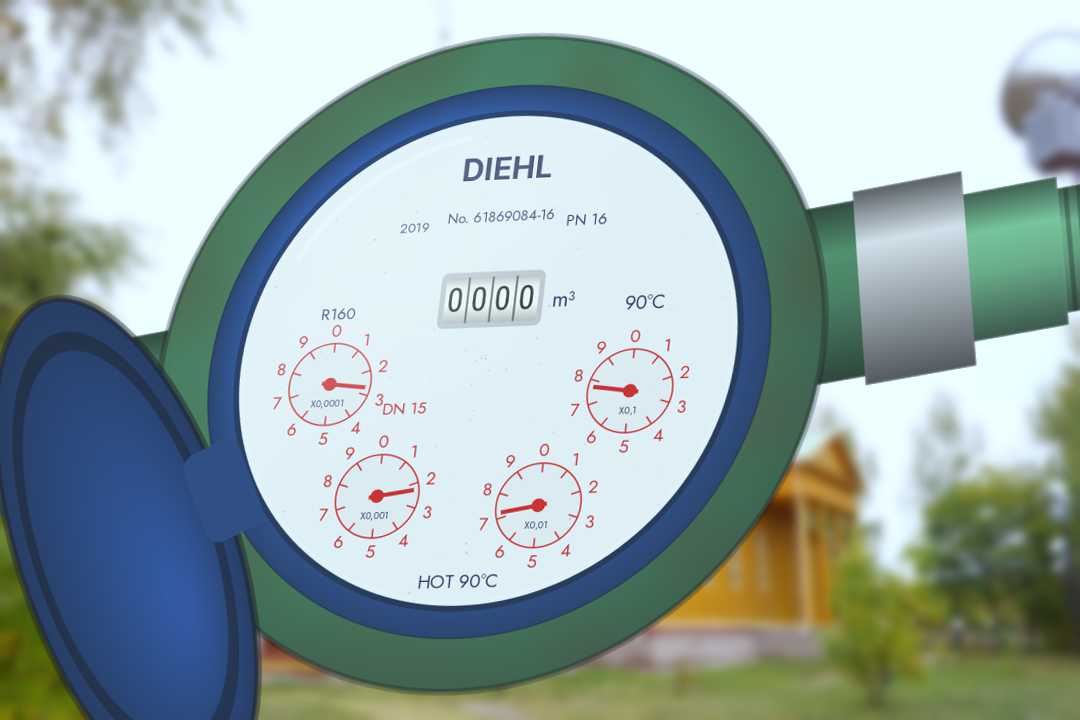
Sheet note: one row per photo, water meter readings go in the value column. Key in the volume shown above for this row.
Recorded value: 0.7722 m³
